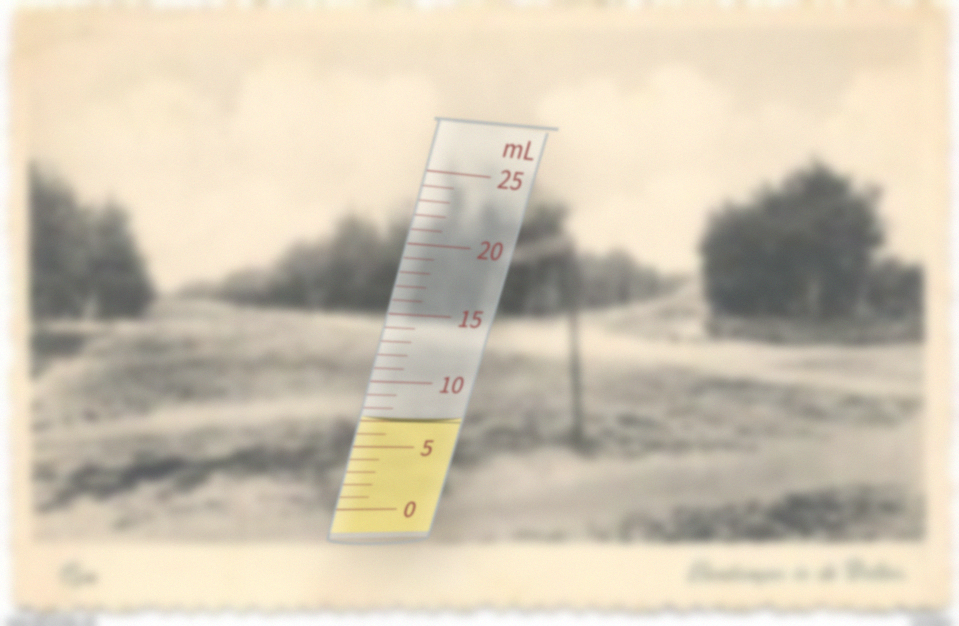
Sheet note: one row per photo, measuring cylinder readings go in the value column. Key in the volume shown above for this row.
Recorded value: 7 mL
